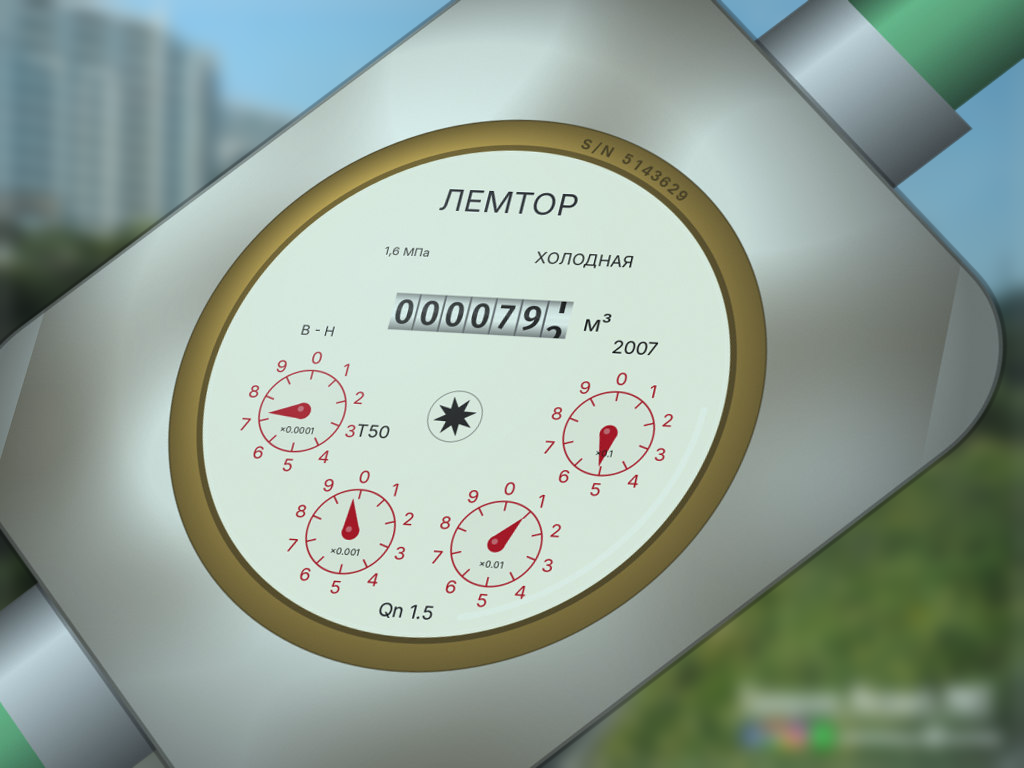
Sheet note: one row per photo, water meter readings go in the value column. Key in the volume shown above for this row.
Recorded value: 791.5097 m³
